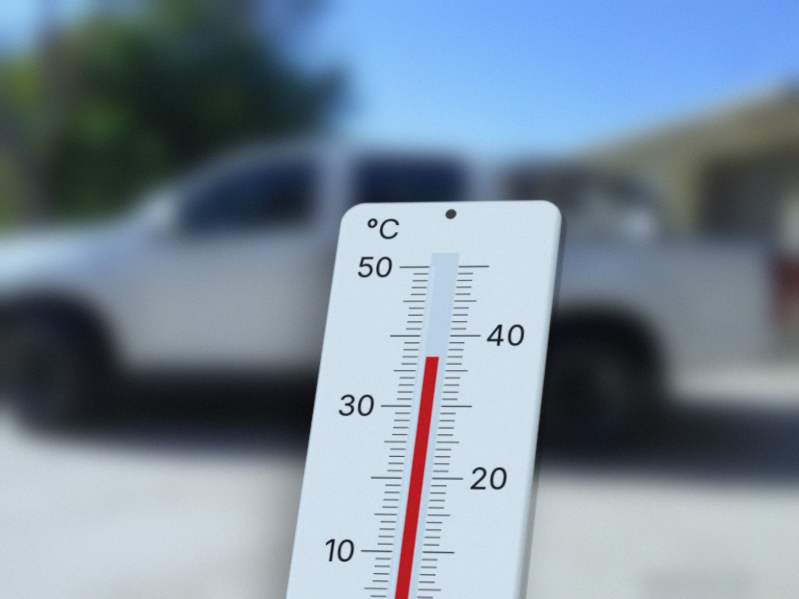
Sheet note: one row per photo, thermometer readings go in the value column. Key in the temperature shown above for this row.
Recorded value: 37 °C
